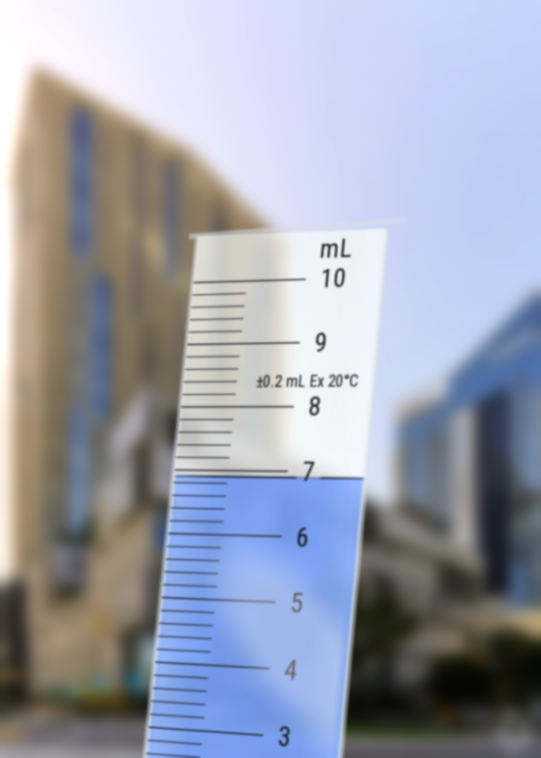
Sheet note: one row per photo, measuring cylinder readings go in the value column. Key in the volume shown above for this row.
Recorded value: 6.9 mL
